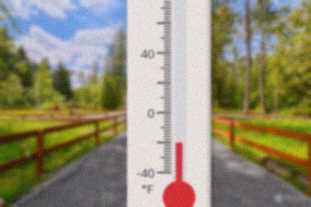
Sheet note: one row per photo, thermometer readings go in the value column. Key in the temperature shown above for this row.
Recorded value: -20 °F
